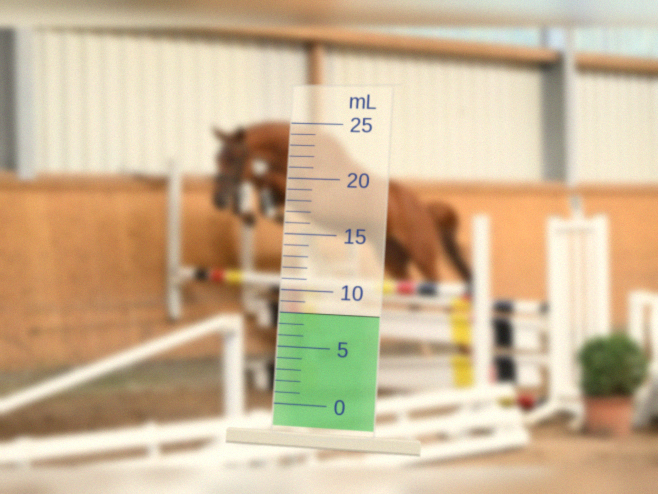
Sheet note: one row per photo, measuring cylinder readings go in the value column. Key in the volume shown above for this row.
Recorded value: 8 mL
